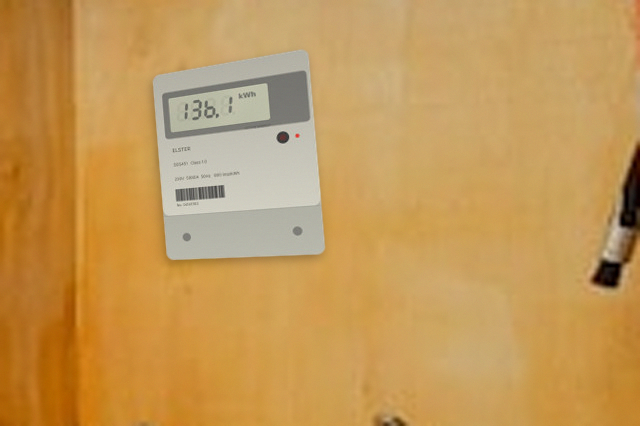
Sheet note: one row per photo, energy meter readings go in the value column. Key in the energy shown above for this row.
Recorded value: 136.1 kWh
